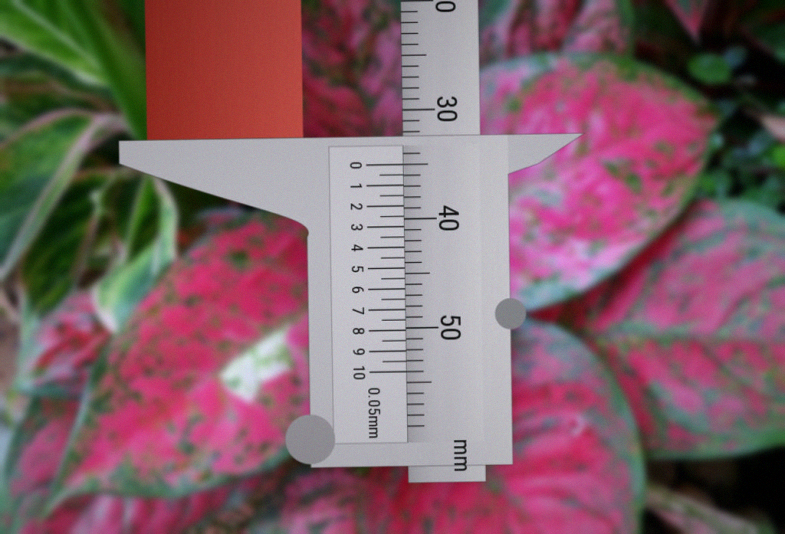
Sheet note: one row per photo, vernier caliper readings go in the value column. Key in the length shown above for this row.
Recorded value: 35.0 mm
